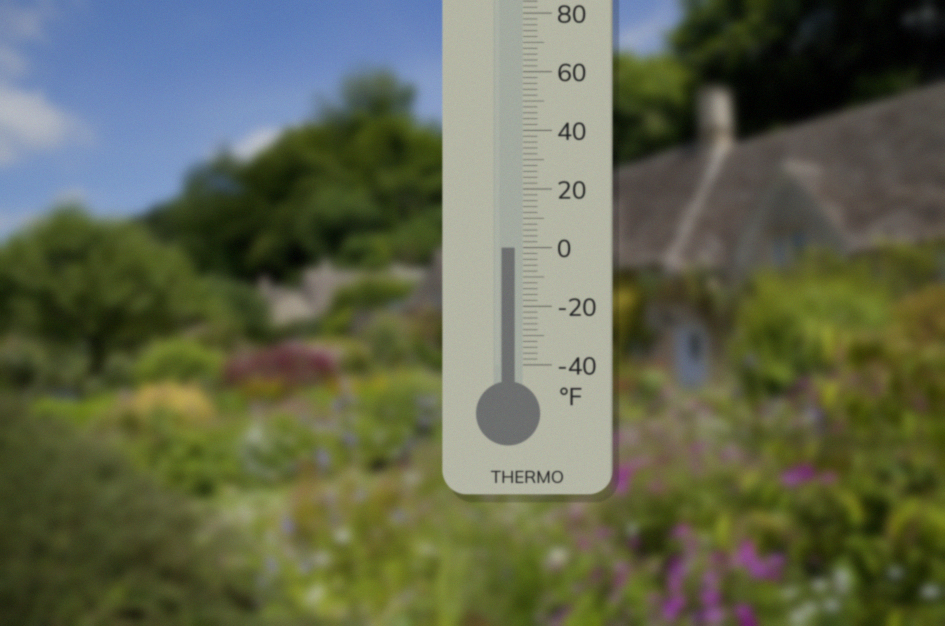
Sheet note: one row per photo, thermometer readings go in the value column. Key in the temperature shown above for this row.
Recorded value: 0 °F
